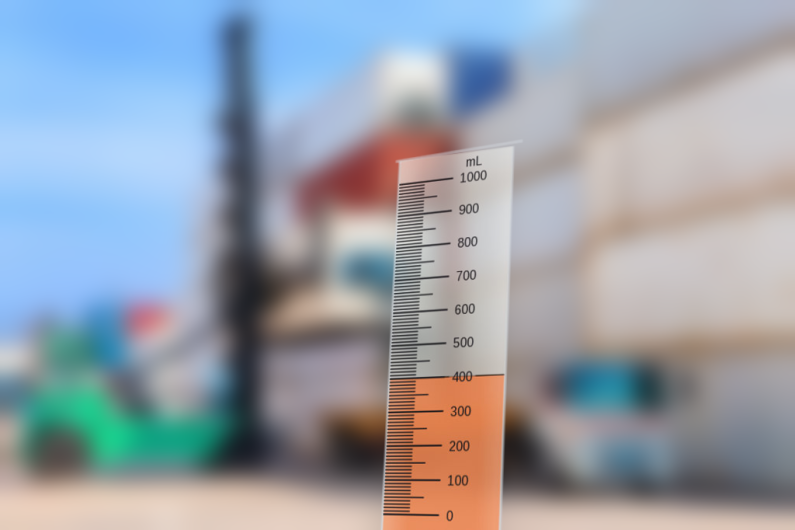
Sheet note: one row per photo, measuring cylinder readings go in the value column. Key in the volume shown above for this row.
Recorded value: 400 mL
